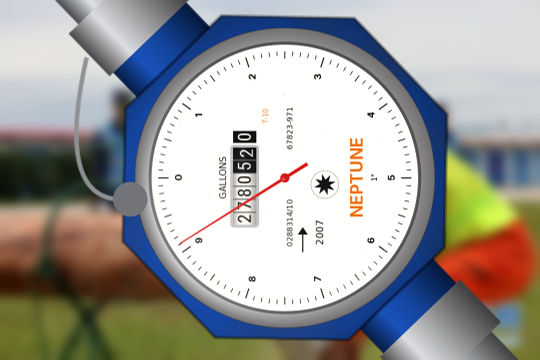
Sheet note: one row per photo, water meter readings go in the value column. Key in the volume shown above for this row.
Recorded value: 2780519.1 gal
